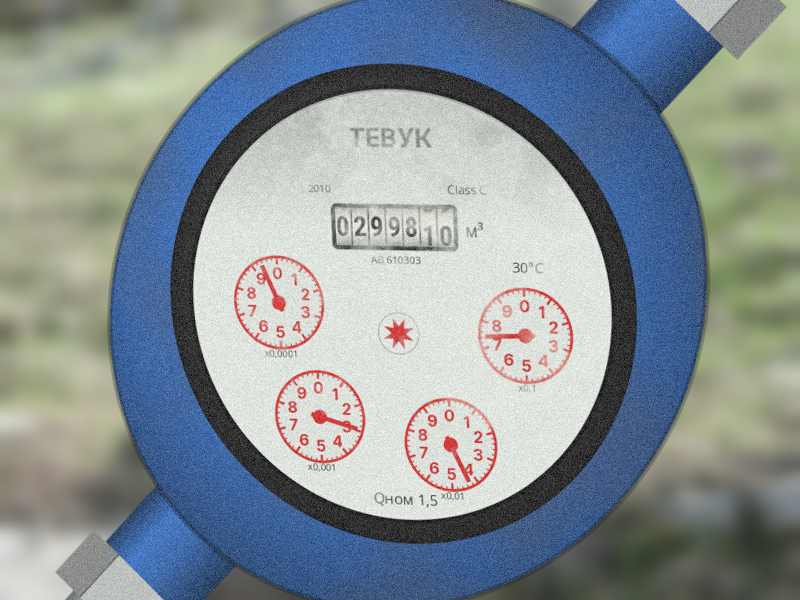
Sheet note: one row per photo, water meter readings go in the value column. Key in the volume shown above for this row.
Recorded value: 299809.7429 m³
